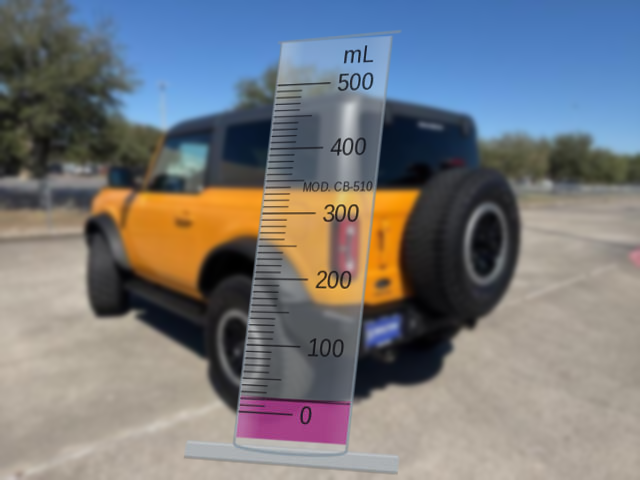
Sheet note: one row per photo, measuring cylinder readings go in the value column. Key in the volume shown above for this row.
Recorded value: 20 mL
